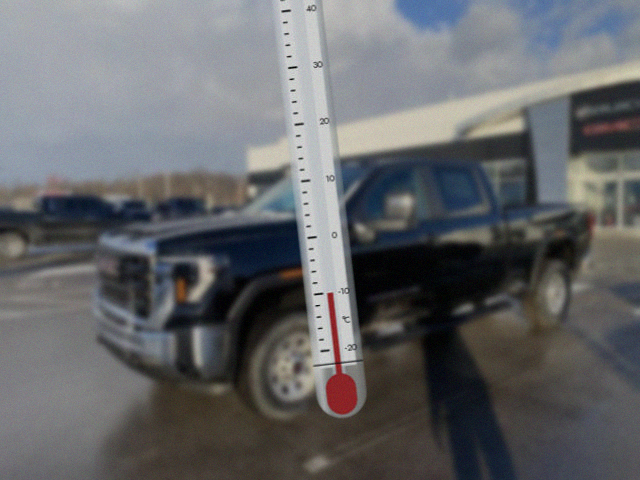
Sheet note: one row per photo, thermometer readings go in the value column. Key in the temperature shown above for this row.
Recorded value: -10 °C
